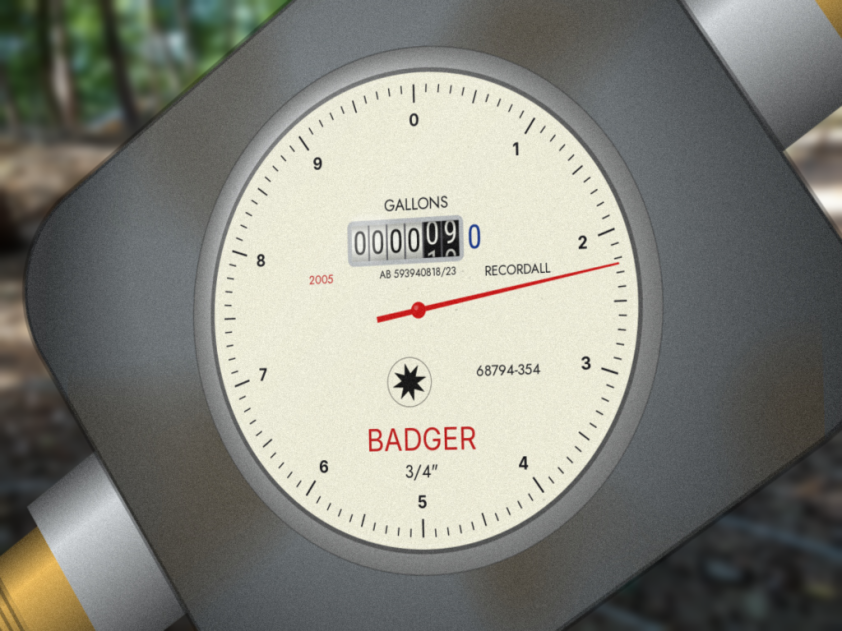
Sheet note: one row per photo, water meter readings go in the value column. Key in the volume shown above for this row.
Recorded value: 92.2 gal
